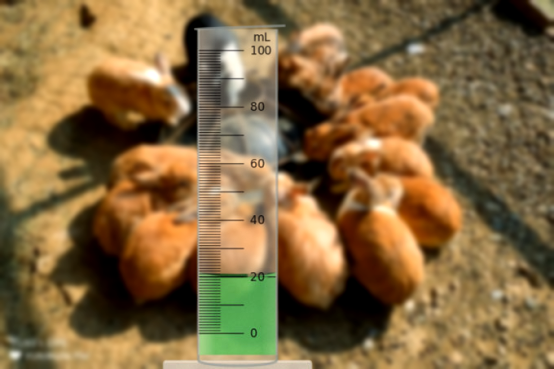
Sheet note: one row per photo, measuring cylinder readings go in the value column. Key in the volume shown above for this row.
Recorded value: 20 mL
